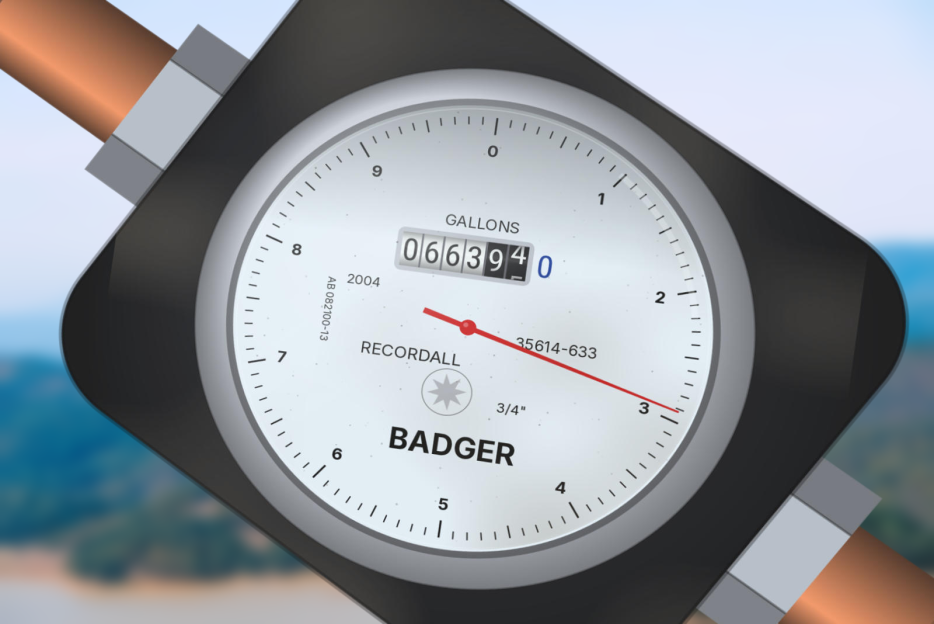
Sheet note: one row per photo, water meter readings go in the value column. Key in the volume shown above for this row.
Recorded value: 663942.9 gal
